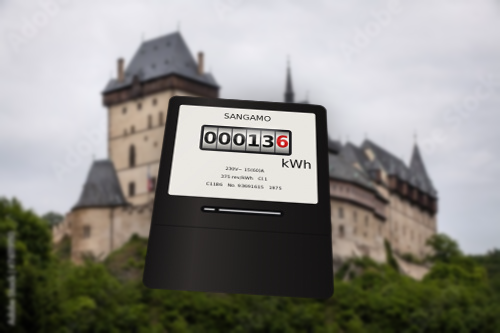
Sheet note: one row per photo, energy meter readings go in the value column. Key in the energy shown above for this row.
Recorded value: 13.6 kWh
